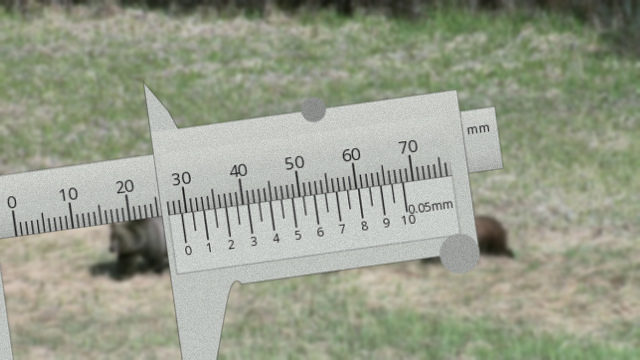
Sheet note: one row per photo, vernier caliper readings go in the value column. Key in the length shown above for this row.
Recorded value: 29.2 mm
